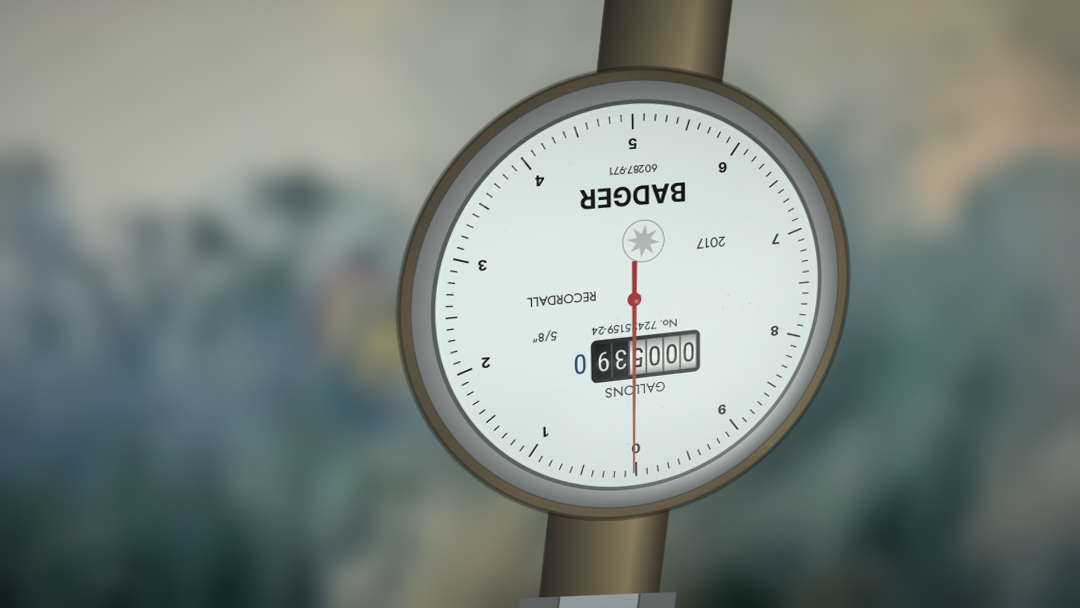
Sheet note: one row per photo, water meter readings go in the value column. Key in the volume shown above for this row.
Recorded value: 5390.0 gal
